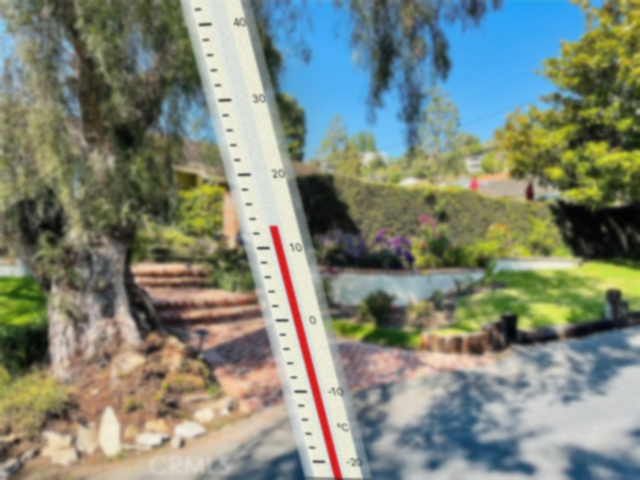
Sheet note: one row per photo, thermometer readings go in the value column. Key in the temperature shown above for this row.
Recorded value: 13 °C
